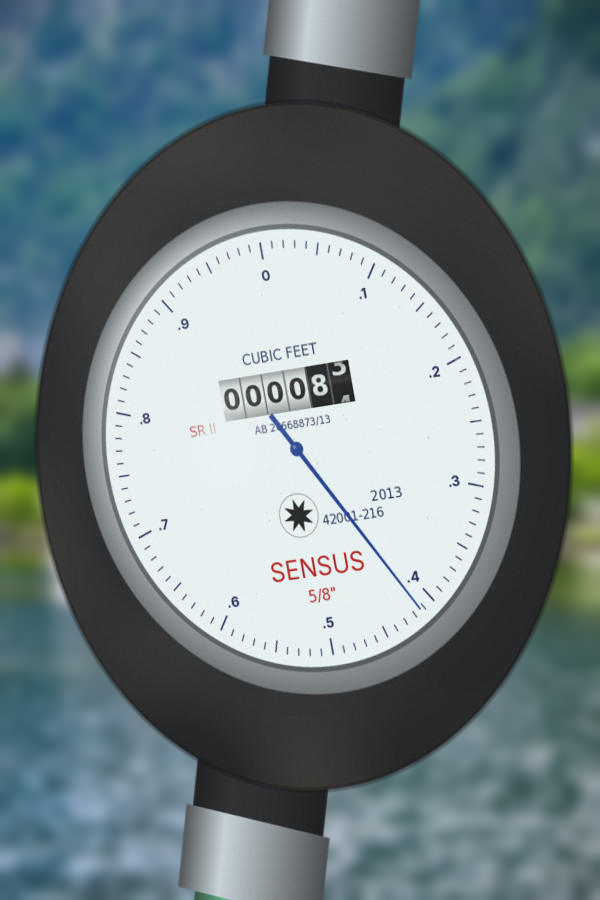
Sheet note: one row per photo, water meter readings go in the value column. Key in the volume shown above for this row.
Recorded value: 83.41 ft³
